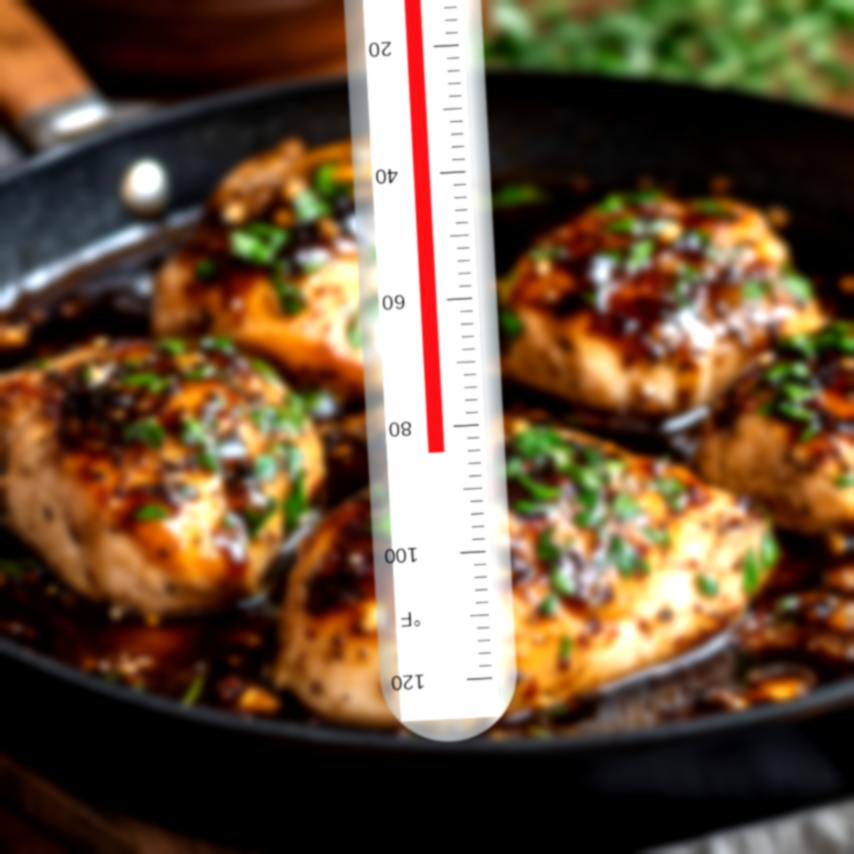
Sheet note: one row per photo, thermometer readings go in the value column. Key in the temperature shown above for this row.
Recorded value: 84 °F
